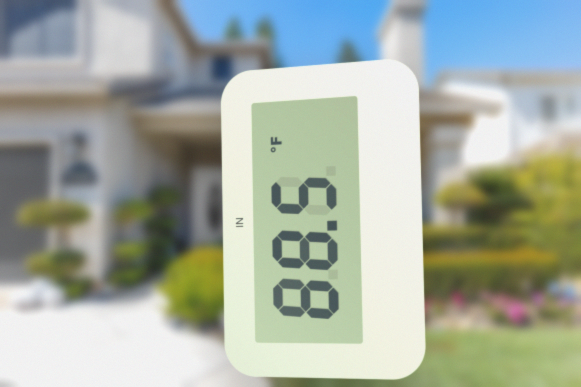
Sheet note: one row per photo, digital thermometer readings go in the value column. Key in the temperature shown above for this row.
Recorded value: 88.5 °F
